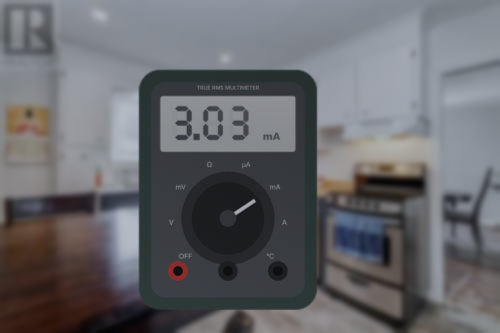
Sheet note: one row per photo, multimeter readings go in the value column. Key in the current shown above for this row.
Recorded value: 3.03 mA
